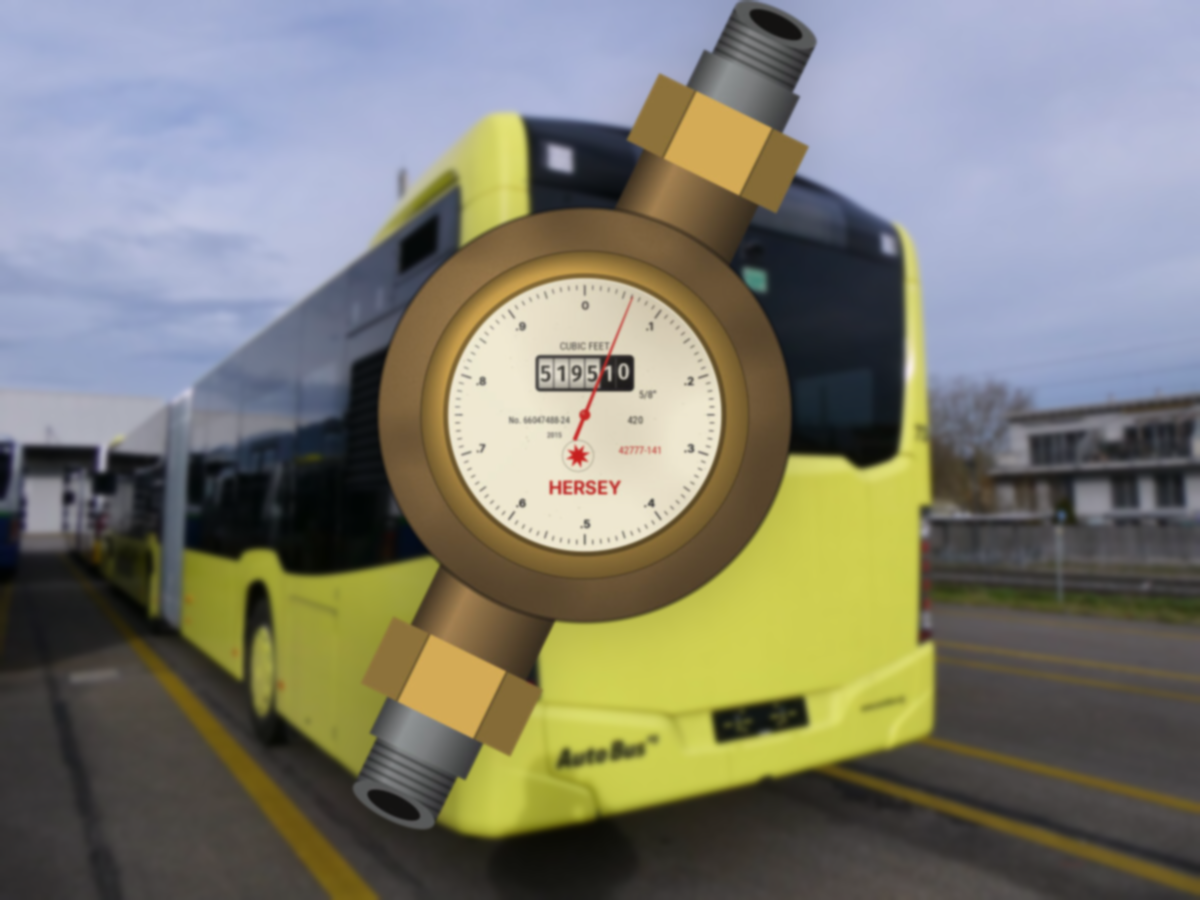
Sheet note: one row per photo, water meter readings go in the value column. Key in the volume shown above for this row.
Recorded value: 519510.06 ft³
